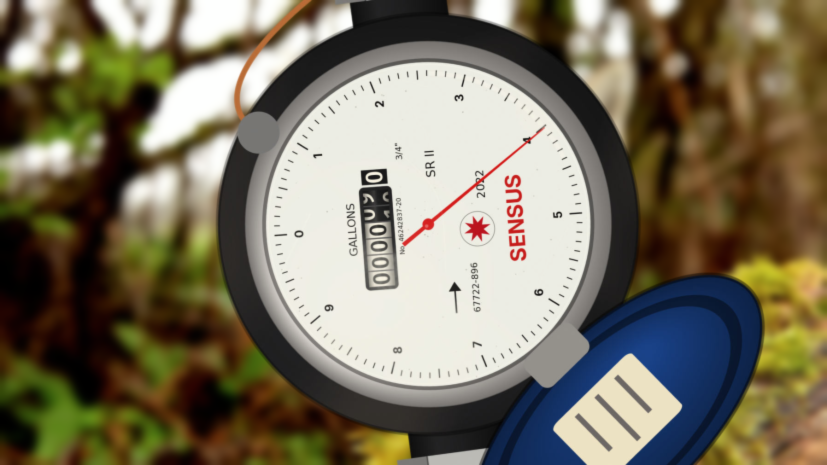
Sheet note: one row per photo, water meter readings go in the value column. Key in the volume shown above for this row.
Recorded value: 94.0 gal
